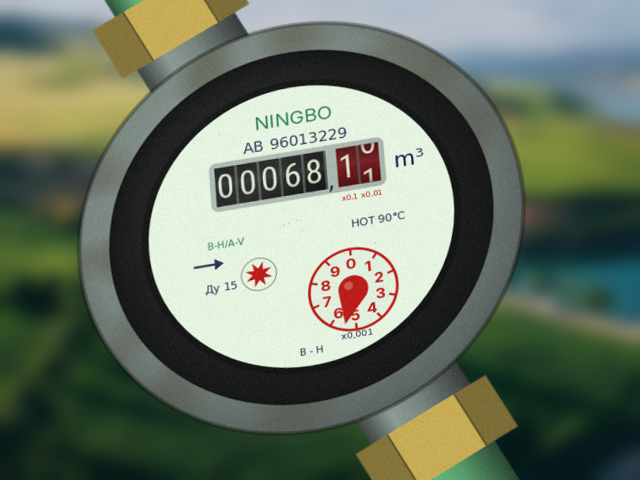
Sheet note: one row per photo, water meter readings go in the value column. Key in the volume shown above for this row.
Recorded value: 68.105 m³
